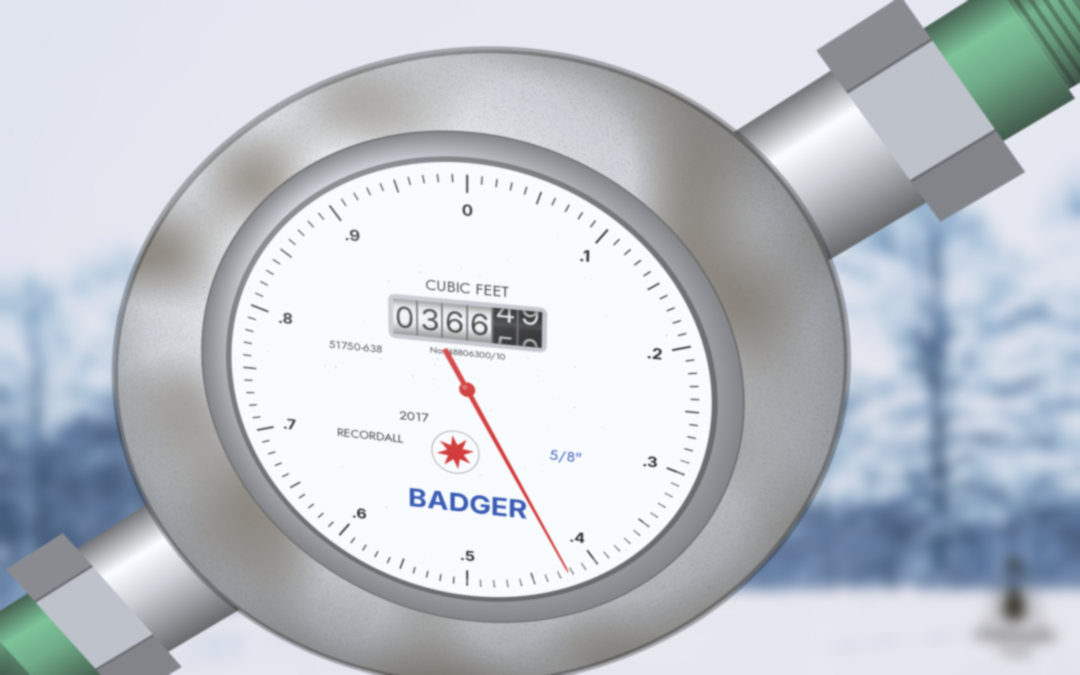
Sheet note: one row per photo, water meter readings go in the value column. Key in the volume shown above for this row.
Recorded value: 36649.42 ft³
